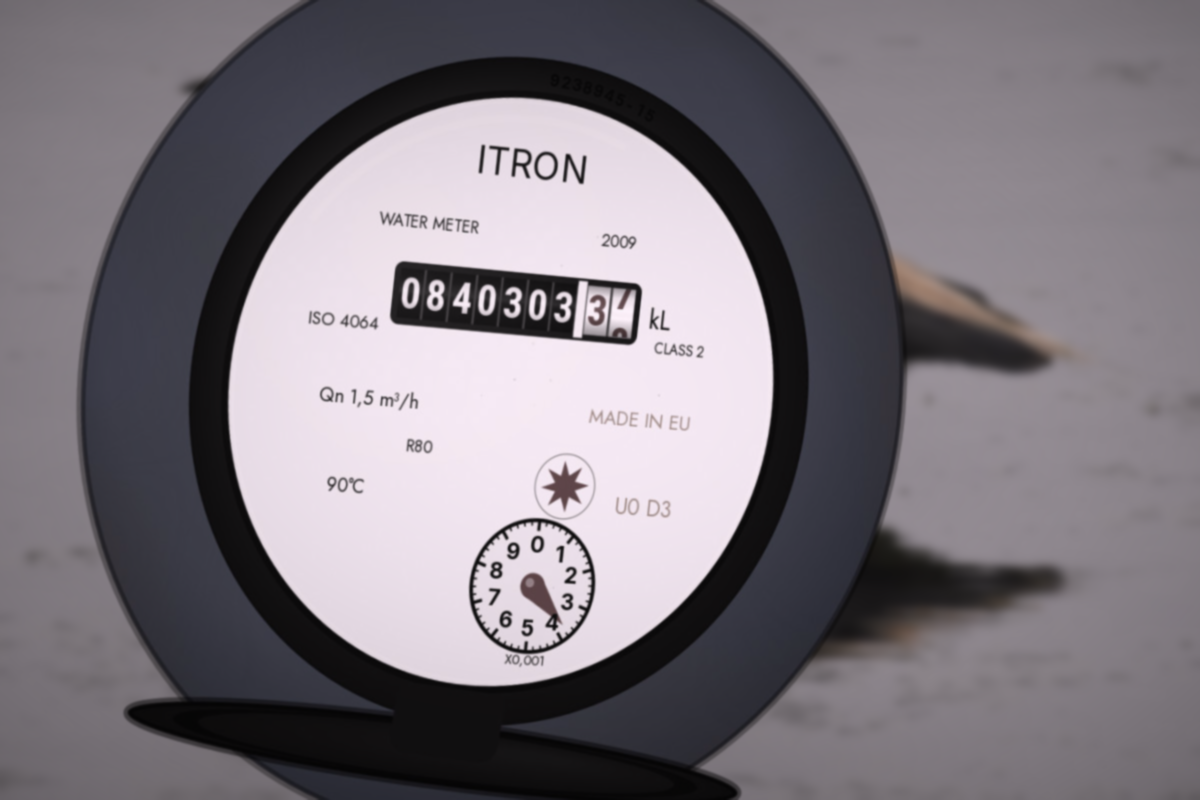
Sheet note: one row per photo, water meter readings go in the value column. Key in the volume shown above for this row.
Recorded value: 840303.373 kL
